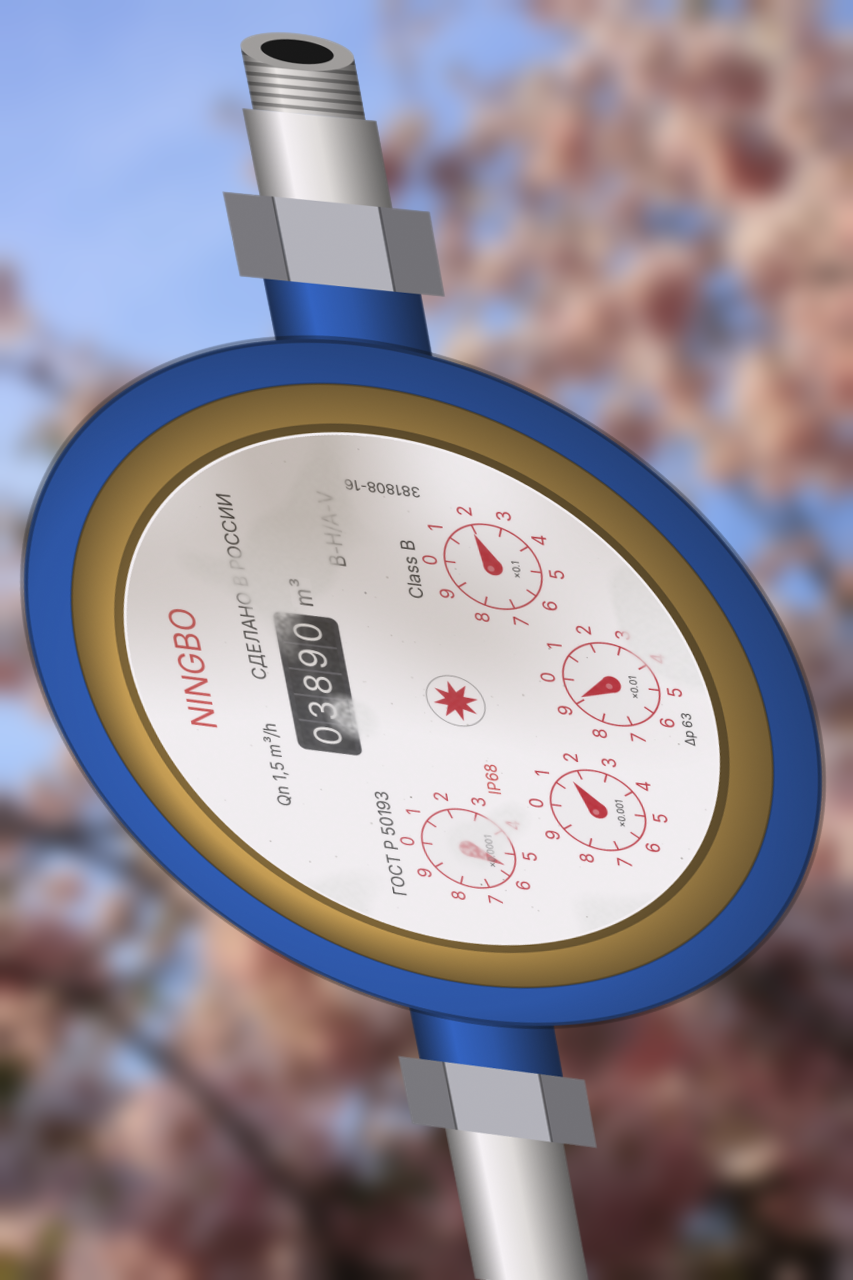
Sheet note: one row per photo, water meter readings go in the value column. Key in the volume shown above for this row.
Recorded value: 3890.1915 m³
